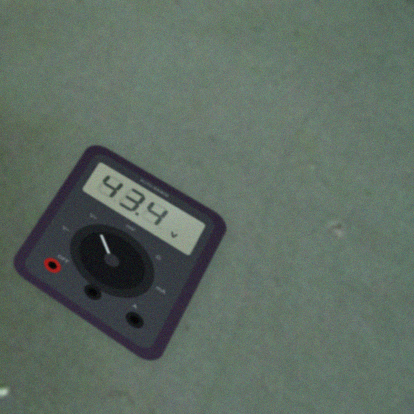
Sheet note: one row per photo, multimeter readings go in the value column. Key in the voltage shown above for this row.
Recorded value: 43.4 V
